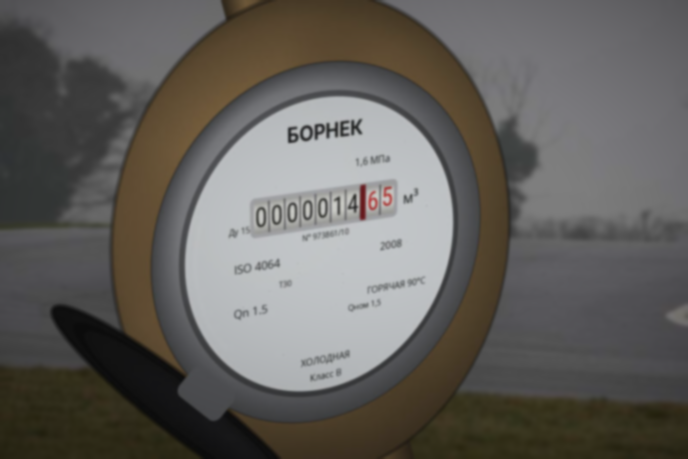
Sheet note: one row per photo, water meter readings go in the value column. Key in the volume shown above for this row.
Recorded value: 14.65 m³
